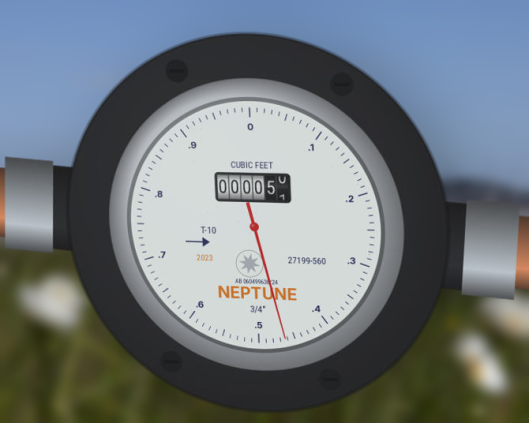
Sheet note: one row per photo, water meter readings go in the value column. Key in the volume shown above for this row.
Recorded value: 50.46 ft³
